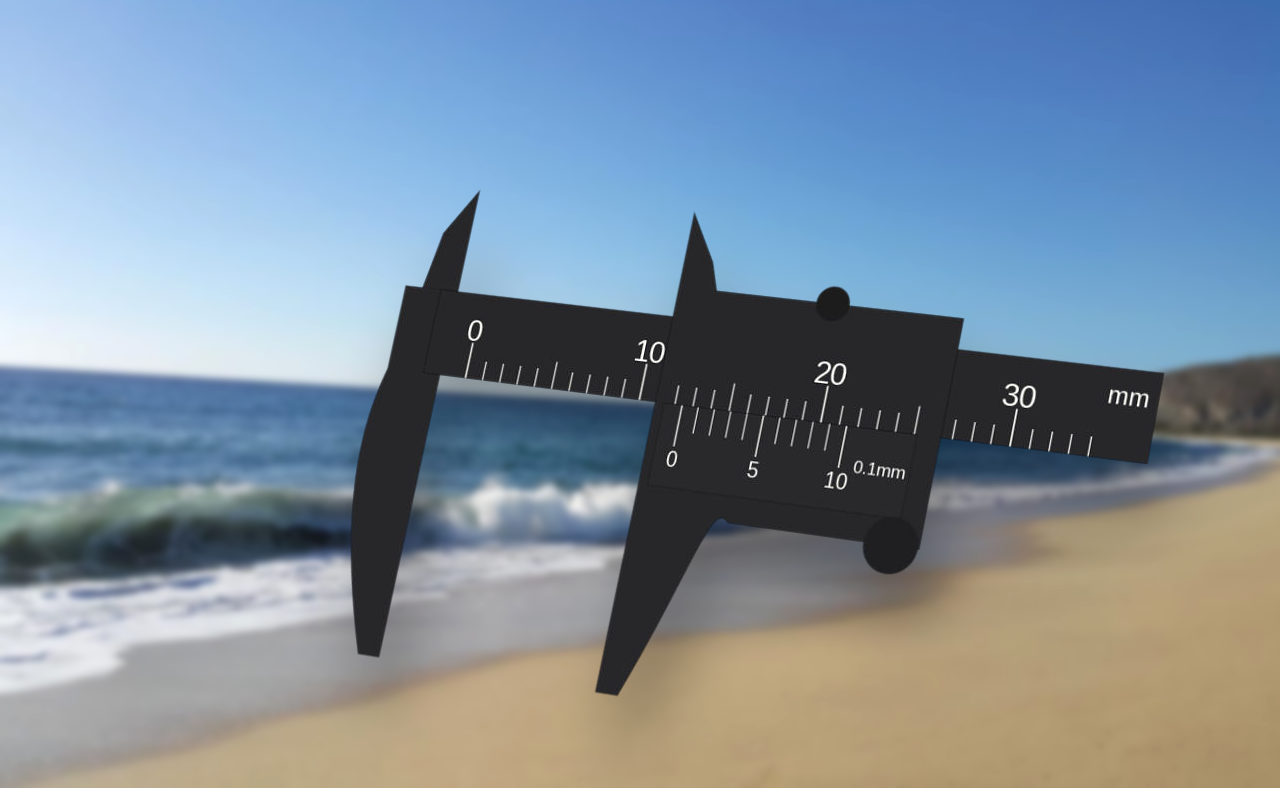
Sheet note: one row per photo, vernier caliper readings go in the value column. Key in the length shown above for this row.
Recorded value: 12.4 mm
